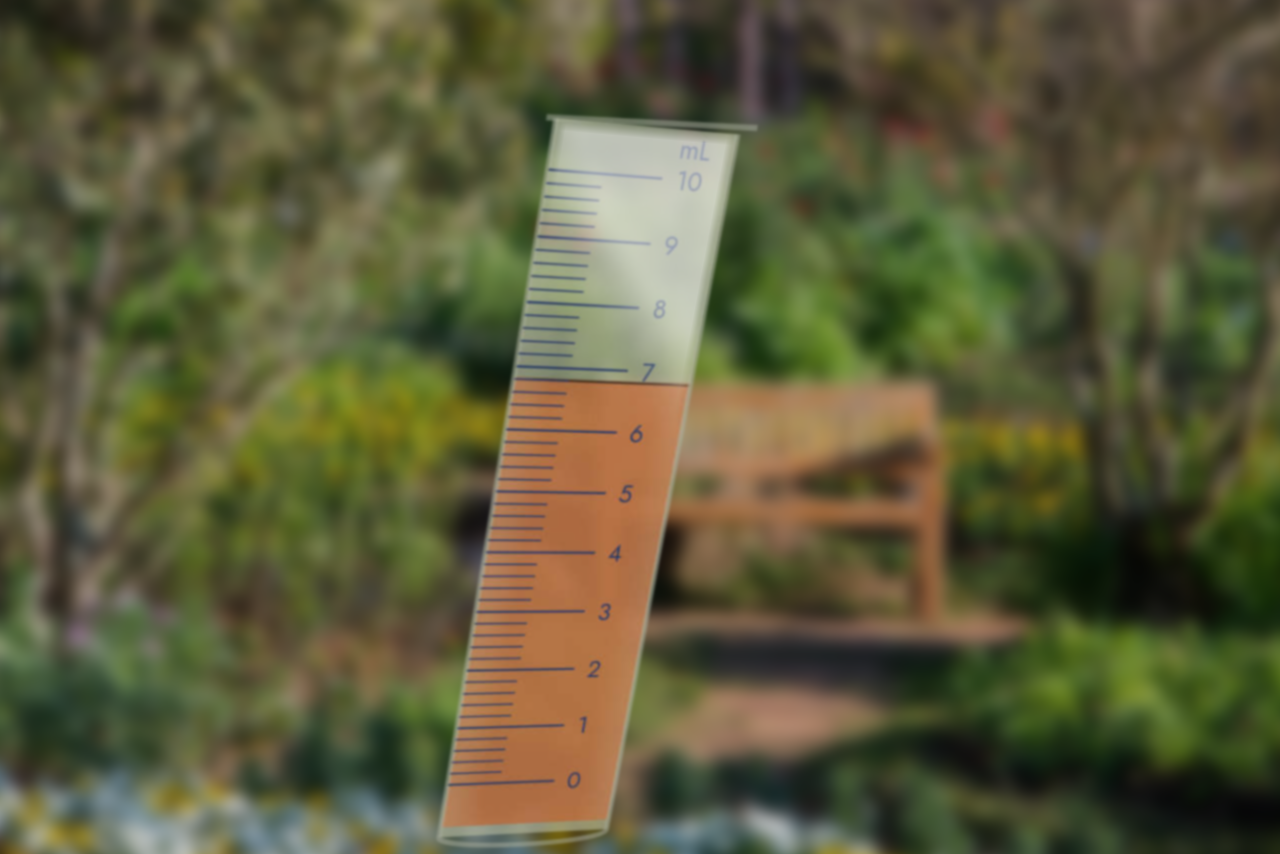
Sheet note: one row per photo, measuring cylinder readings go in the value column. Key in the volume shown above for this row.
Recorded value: 6.8 mL
